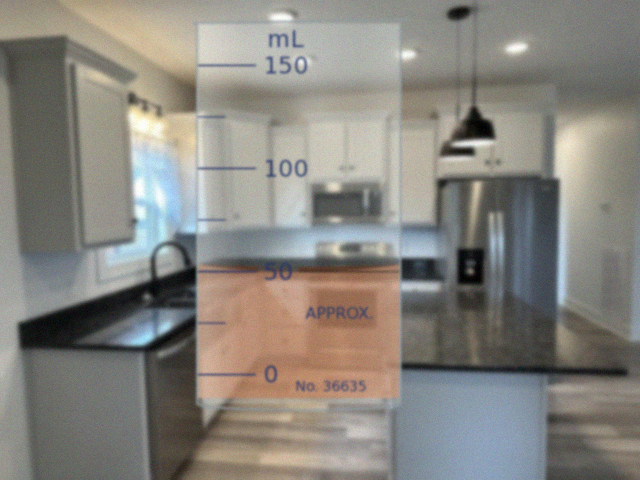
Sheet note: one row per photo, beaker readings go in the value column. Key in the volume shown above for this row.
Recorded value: 50 mL
